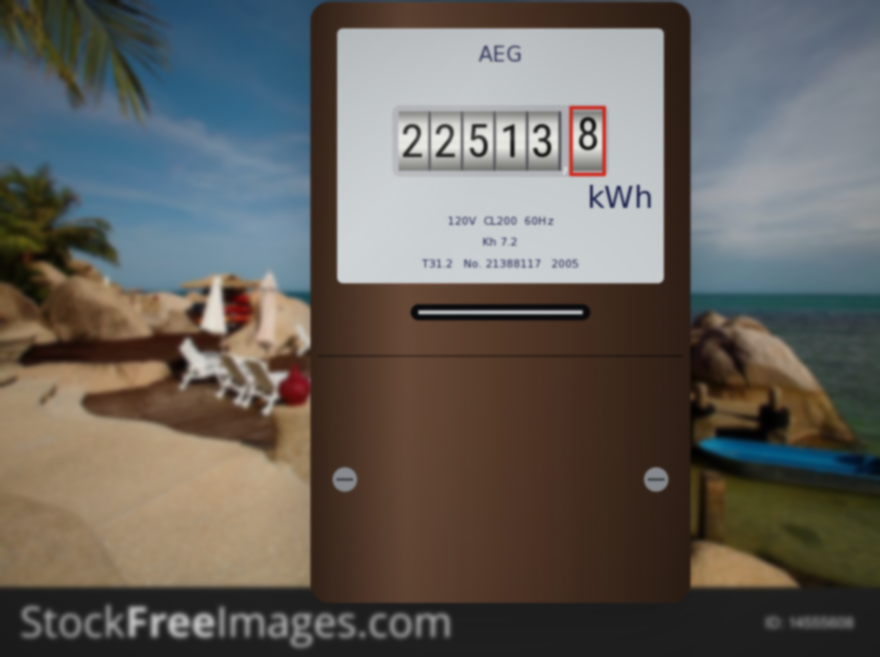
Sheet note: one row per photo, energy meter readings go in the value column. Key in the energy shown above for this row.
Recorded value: 22513.8 kWh
